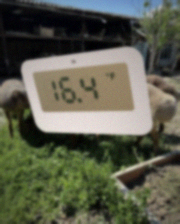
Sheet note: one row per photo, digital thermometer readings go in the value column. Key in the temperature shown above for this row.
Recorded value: 16.4 °F
